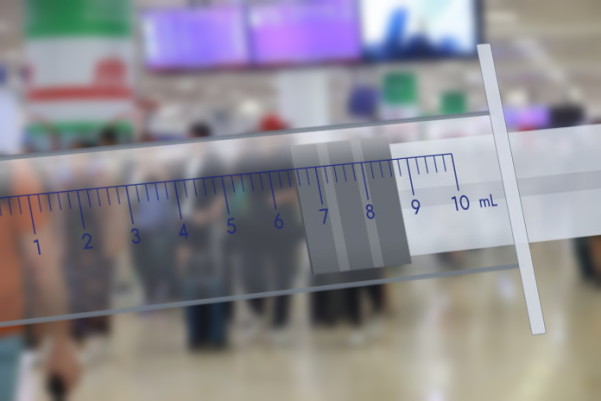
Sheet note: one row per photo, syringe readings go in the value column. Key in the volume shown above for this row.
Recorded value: 6.5 mL
